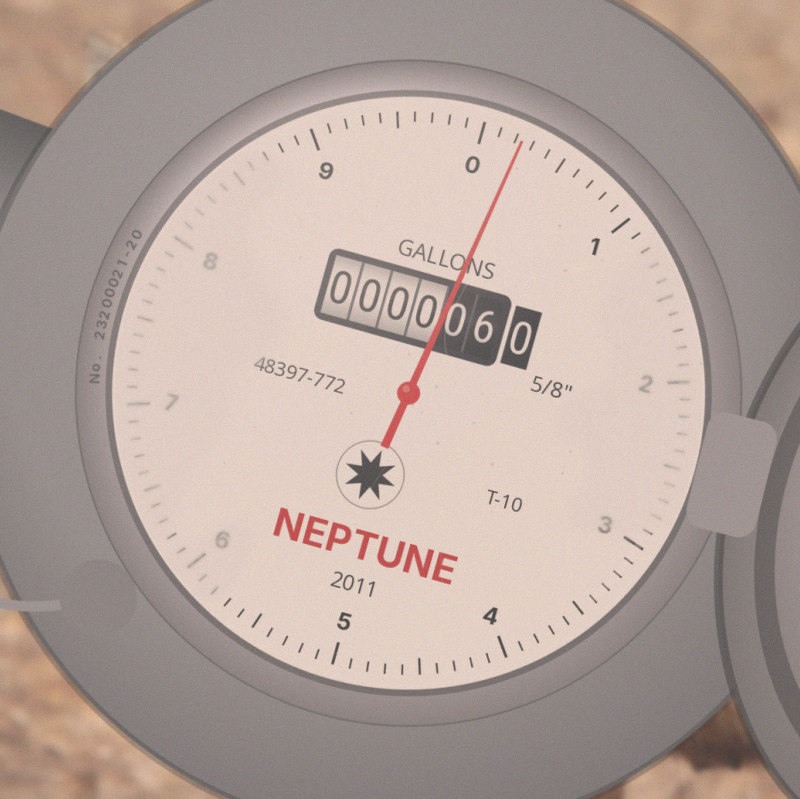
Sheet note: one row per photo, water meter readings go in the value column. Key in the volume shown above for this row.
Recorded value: 60.2 gal
